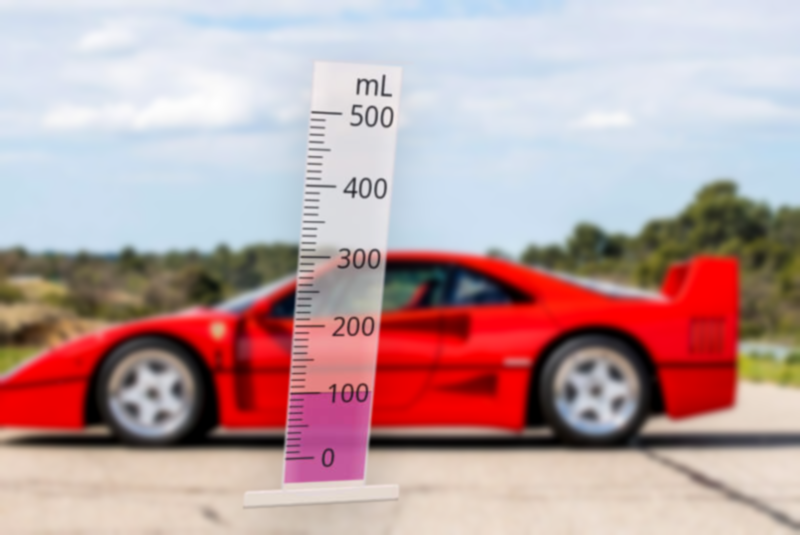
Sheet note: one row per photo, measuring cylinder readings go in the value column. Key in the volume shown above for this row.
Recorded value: 100 mL
